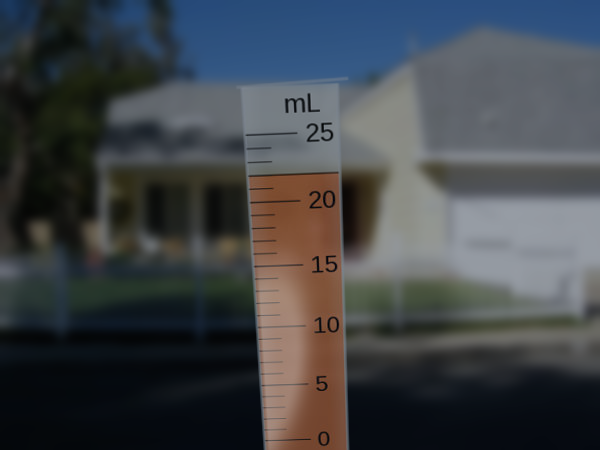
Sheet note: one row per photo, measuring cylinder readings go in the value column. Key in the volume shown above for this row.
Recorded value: 22 mL
